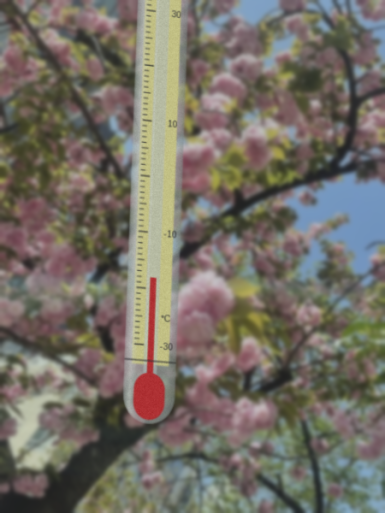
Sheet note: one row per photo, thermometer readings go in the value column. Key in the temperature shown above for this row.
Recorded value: -18 °C
